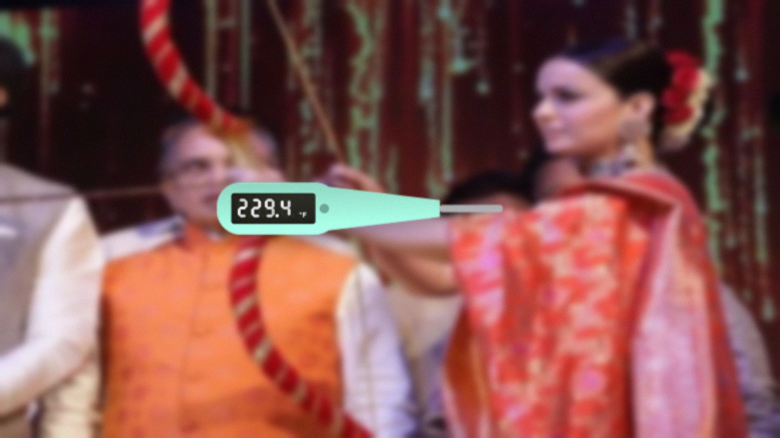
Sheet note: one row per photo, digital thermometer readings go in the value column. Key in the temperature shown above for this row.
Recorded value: 229.4 °F
